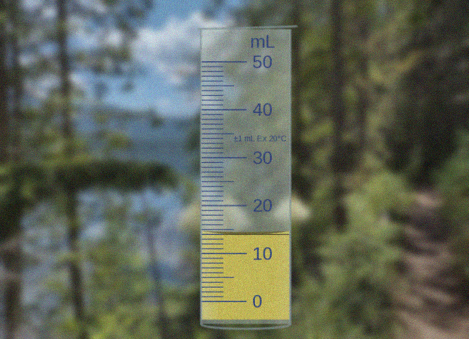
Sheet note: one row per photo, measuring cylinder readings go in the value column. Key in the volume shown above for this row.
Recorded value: 14 mL
